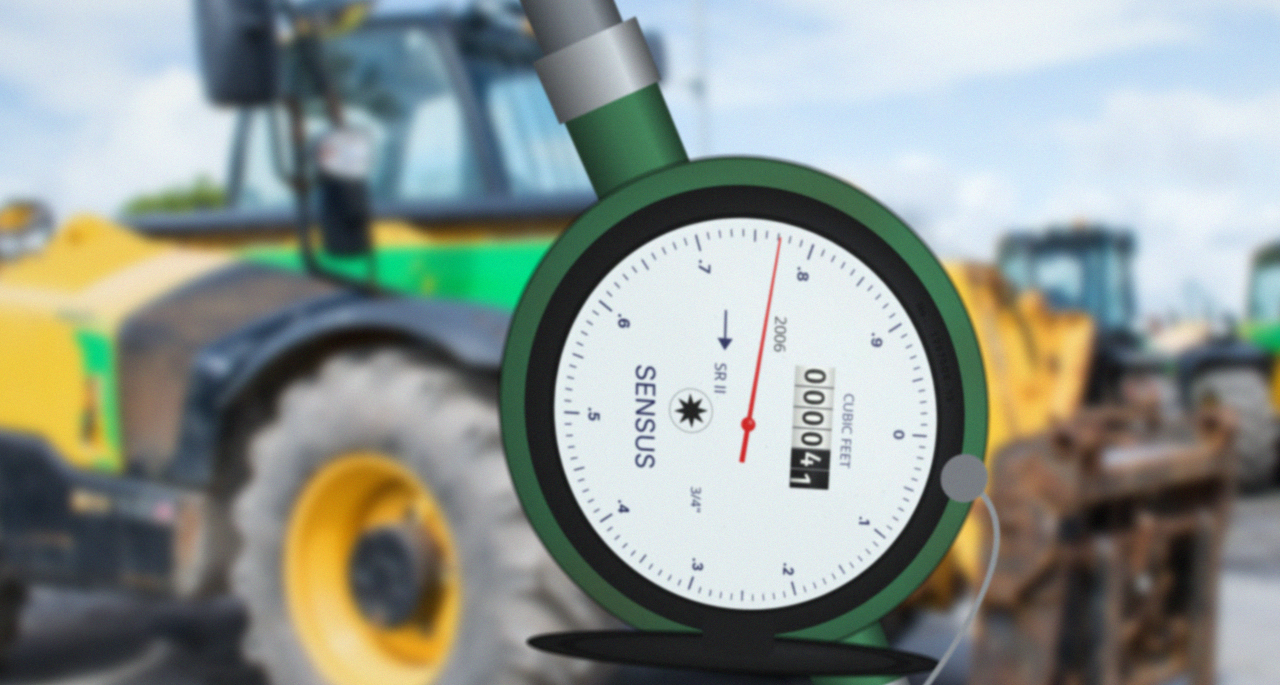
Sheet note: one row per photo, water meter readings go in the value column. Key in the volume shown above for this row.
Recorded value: 40.77 ft³
